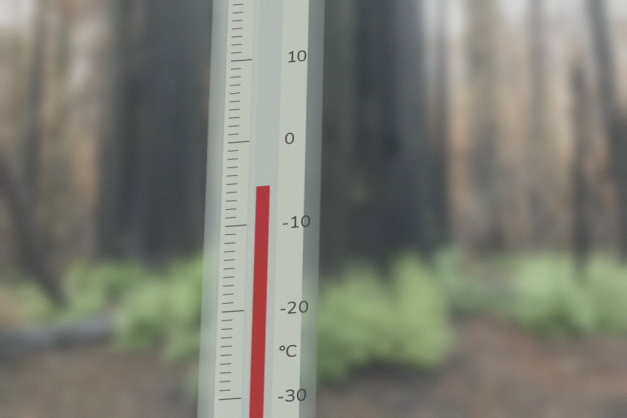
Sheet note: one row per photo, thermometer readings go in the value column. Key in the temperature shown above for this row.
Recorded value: -5.5 °C
